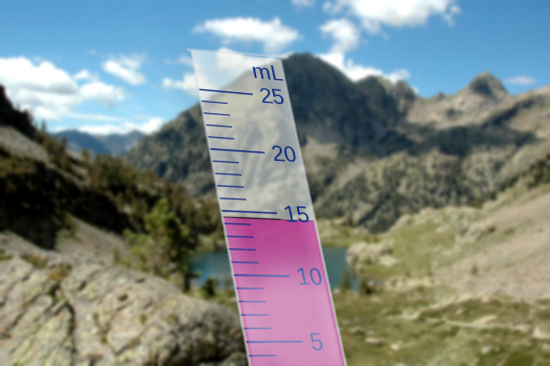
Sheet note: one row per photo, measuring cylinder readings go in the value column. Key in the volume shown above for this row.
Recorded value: 14.5 mL
